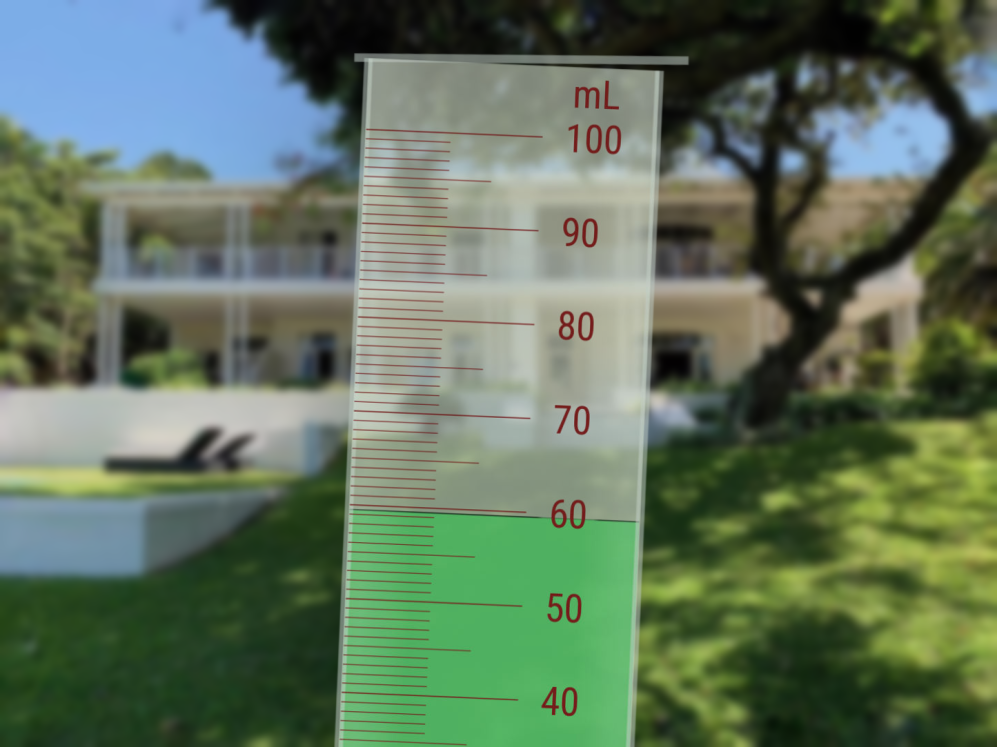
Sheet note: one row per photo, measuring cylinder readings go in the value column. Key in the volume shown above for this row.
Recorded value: 59.5 mL
